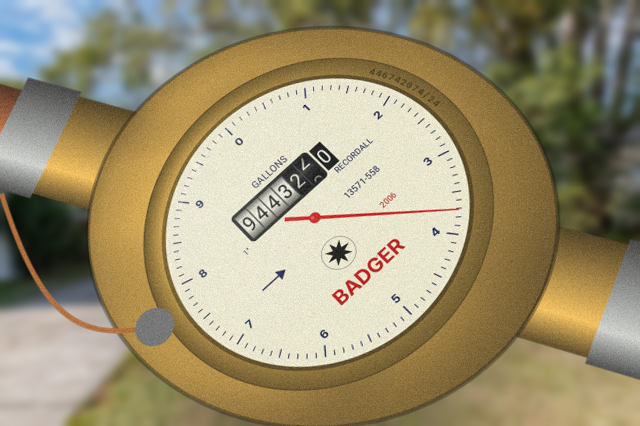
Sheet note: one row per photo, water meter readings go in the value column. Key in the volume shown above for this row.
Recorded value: 9443223.7 gal
